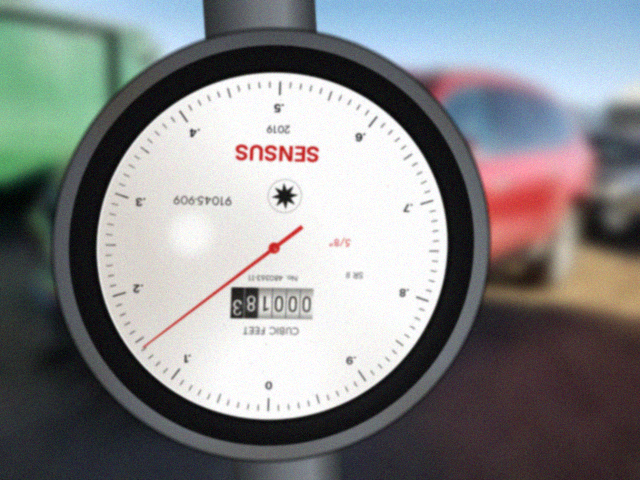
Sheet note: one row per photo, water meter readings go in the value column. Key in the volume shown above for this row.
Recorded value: 183.14 ft³
